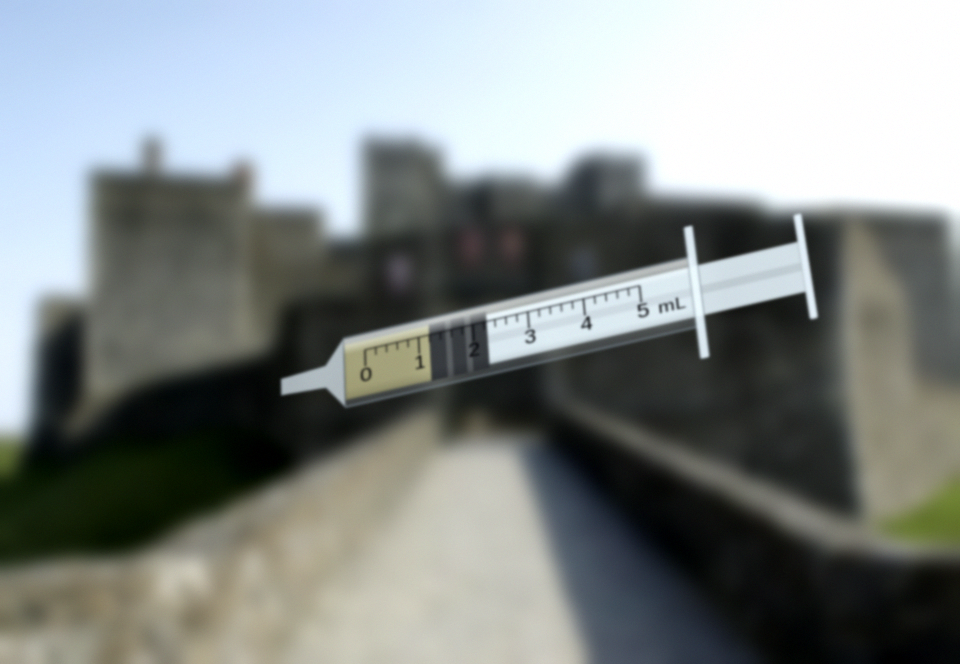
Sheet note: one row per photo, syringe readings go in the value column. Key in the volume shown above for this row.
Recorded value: 1.2 mL
